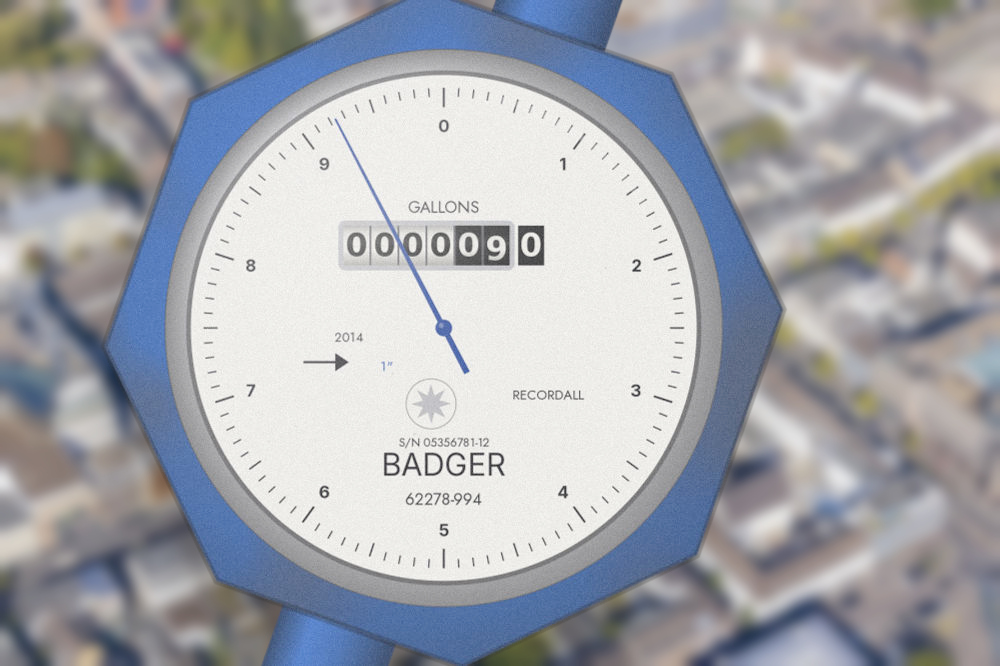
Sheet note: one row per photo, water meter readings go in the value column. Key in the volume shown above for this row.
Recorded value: 89.2 gal
